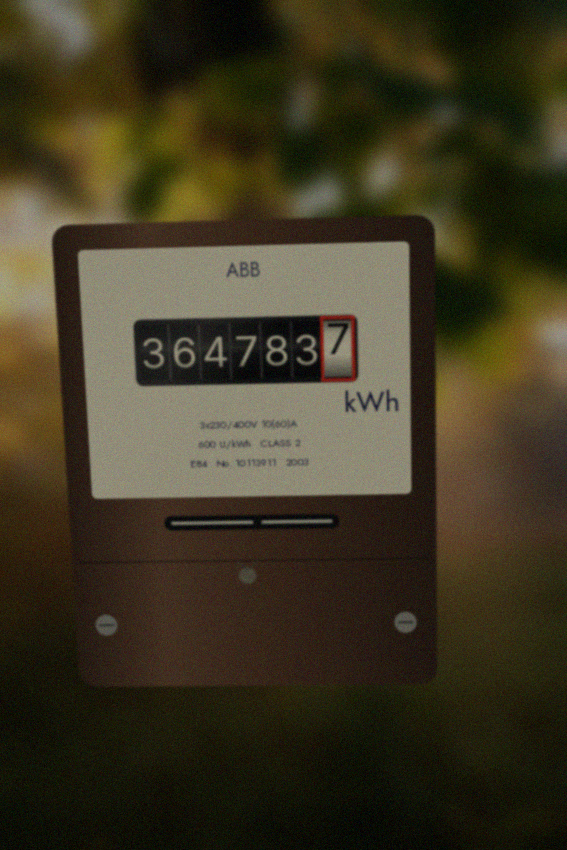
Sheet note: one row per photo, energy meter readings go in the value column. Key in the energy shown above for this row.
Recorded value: 364783.7 kWh
